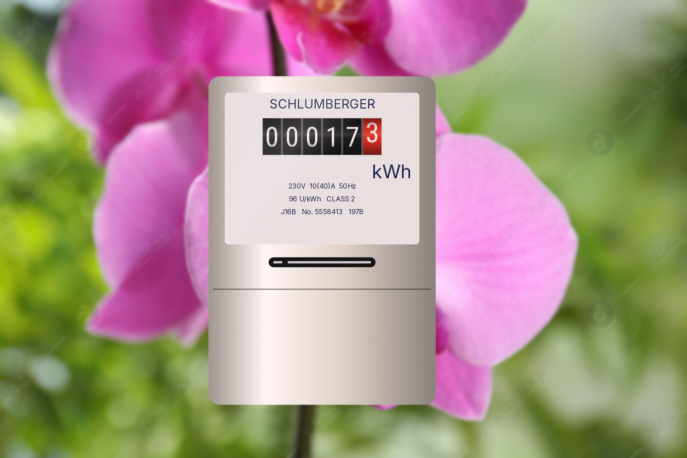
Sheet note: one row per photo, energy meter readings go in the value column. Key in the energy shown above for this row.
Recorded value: 17.3 kWh
